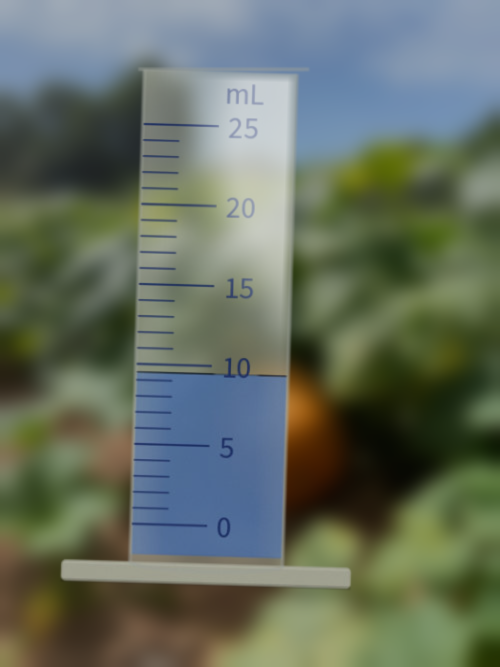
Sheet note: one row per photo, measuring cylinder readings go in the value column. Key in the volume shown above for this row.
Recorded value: 9.5 mL
